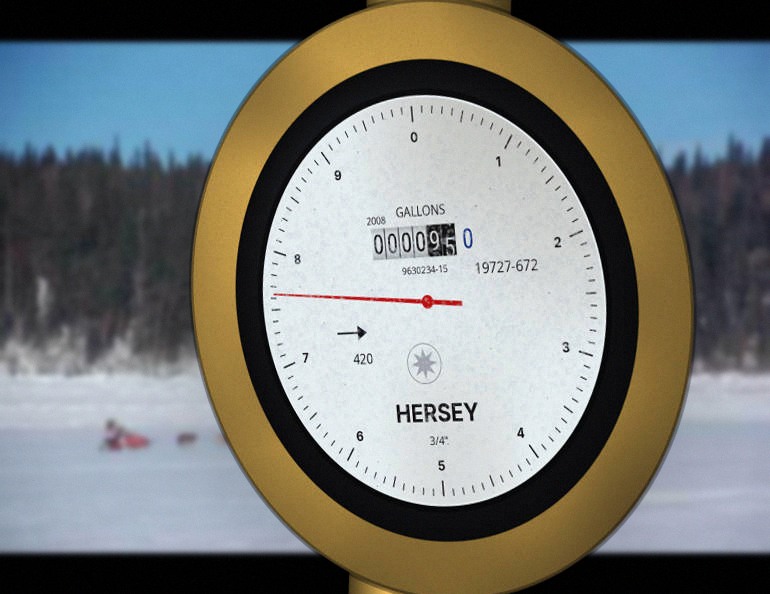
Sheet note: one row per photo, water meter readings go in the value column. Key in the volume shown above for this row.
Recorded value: 947.6 gal
